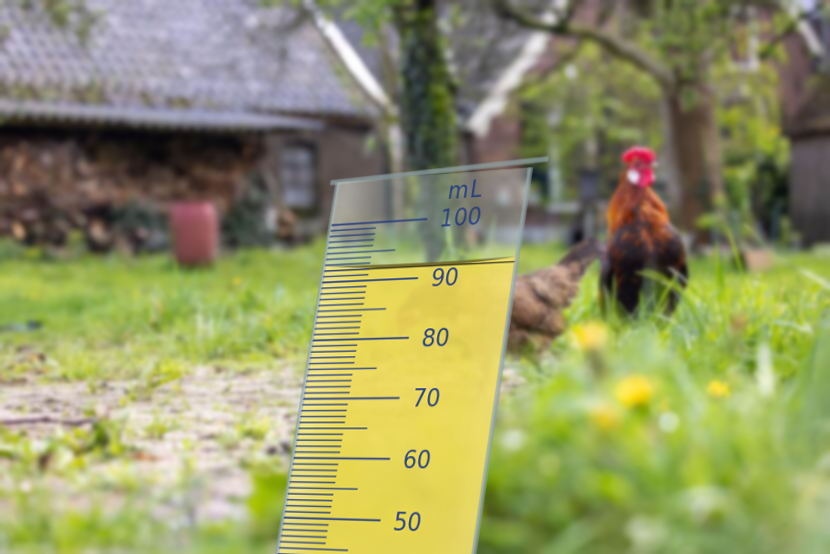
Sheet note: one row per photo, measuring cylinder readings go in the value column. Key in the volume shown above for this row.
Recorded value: 92 mL
